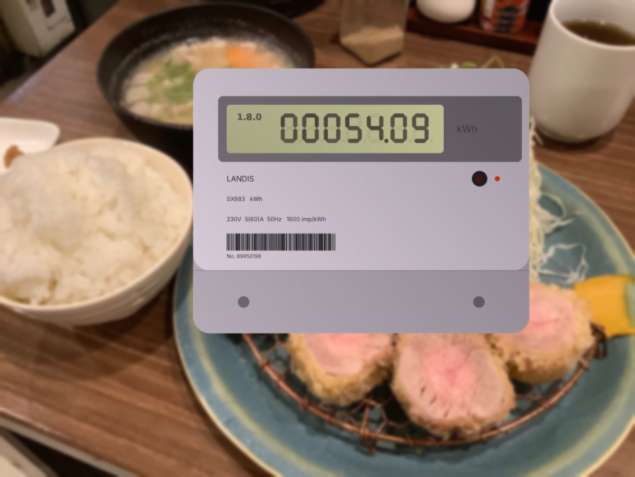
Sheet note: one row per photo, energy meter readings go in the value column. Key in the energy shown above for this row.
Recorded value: 54.09 kWh
